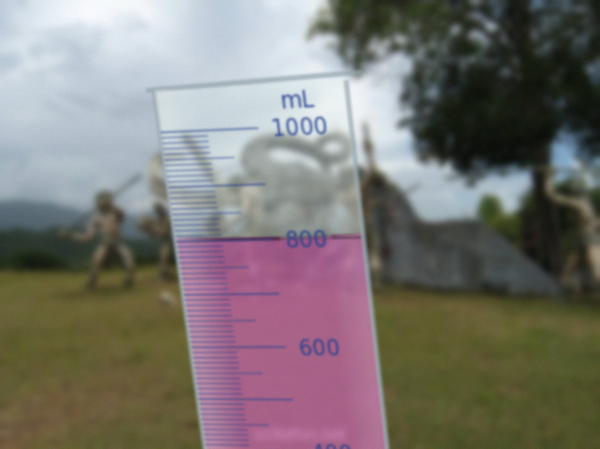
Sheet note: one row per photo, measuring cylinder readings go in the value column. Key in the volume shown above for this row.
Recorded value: 800 mL
